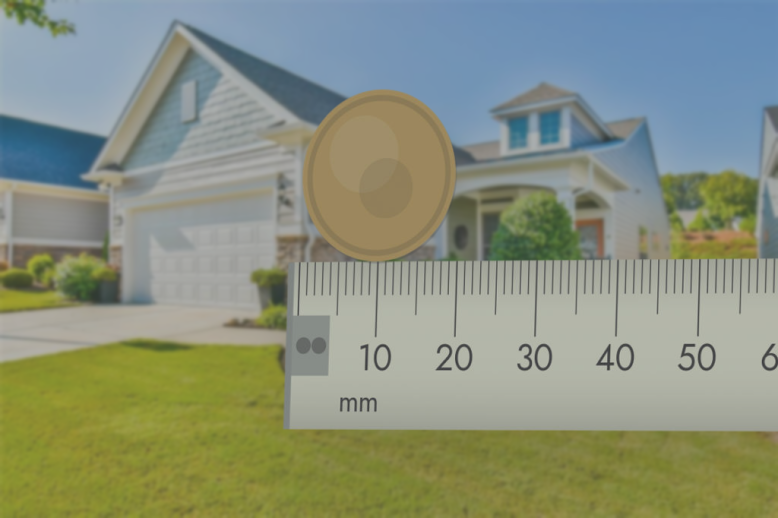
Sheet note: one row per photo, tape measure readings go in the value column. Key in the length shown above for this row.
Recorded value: 19.5 mm
